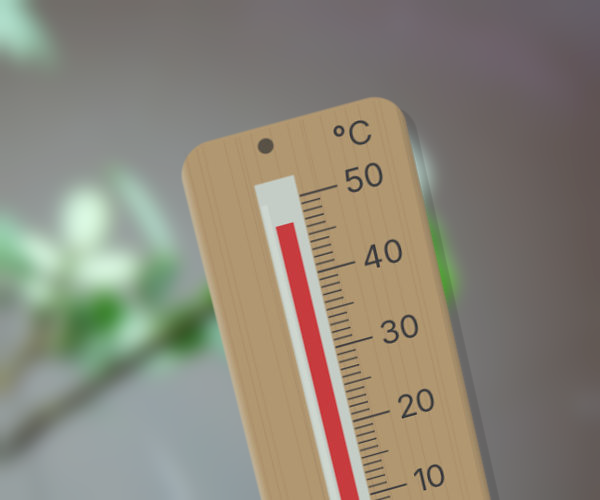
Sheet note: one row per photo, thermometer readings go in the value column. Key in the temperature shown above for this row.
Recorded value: 47 °C
